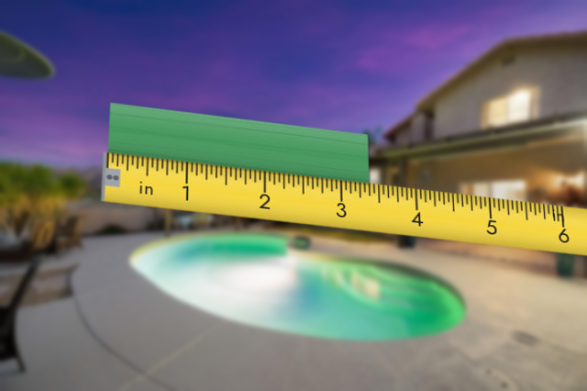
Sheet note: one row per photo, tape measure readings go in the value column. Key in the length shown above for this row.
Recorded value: 3.375 in
